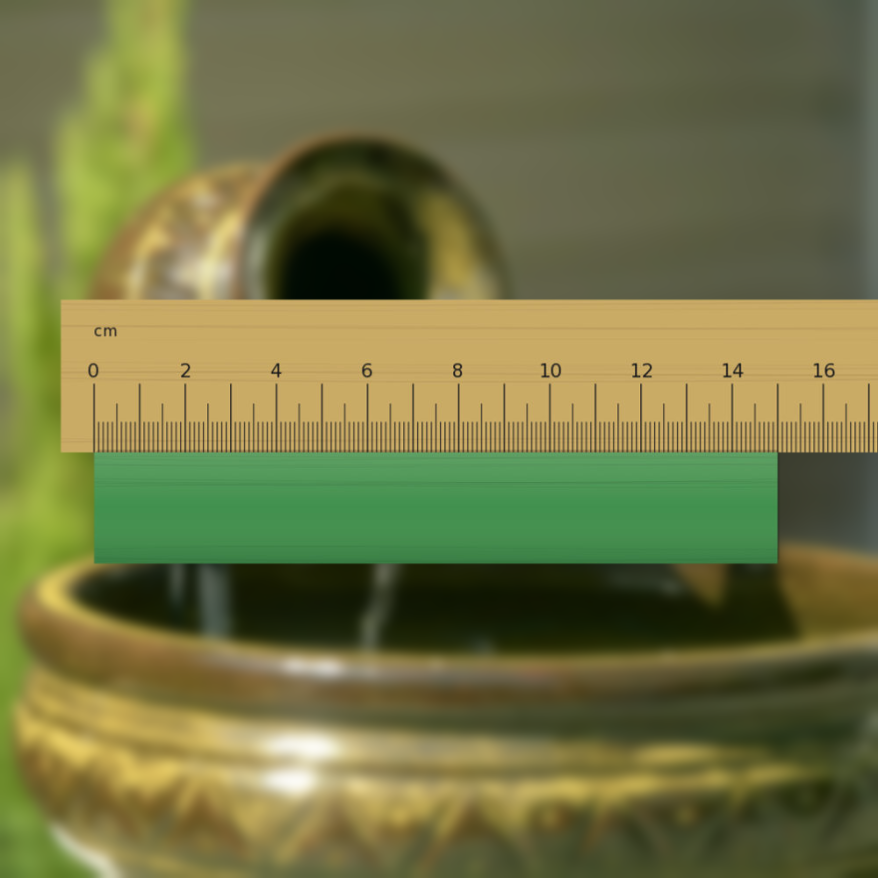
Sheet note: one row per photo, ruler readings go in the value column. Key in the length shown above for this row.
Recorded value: 15 cm
